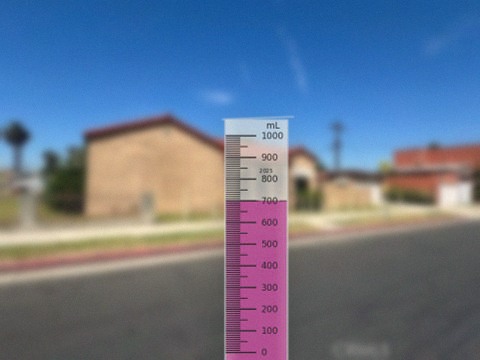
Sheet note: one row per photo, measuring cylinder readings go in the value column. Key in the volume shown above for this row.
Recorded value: 700 mL
